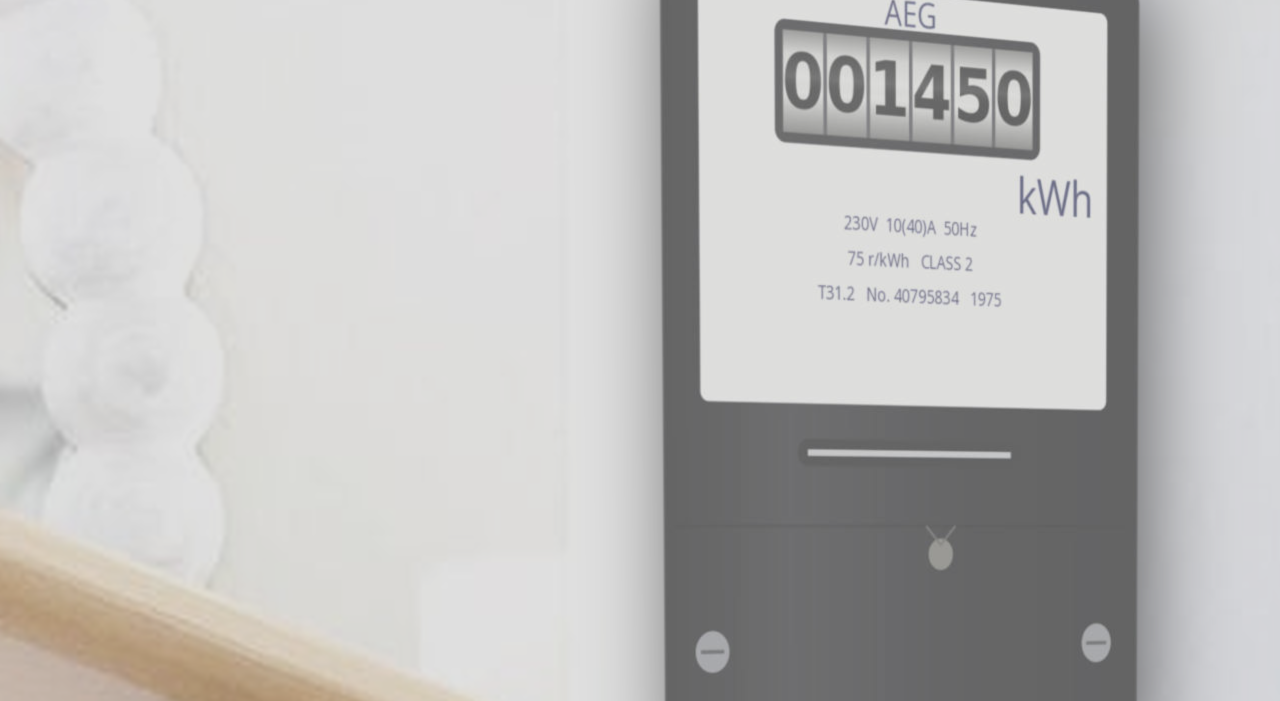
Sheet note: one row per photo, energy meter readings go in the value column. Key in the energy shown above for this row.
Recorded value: 1450 kWh
